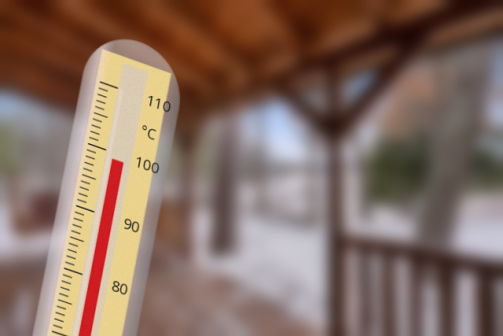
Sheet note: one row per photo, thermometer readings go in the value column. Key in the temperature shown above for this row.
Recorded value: 99 °C
